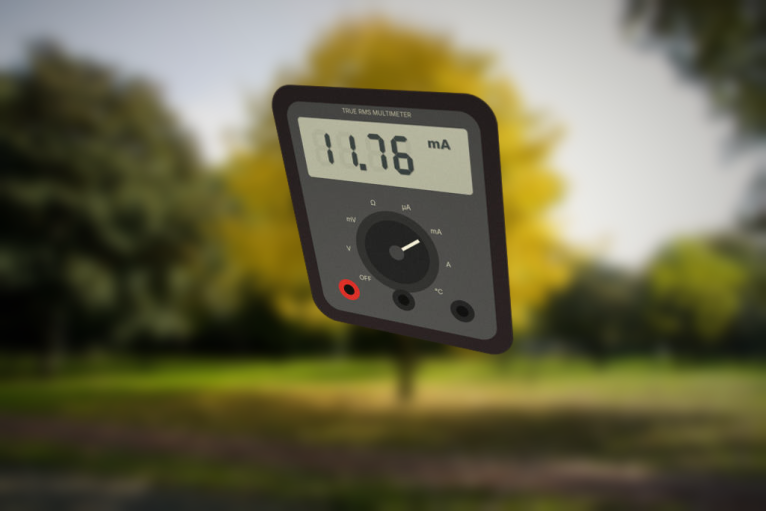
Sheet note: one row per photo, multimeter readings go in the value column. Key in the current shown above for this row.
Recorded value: 11.76 mA
